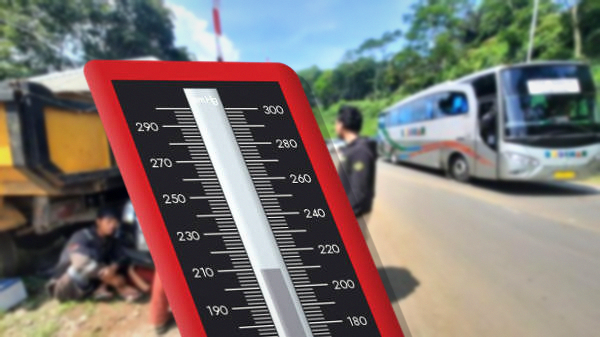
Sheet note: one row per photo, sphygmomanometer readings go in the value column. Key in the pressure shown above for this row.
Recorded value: 210 mmHg
